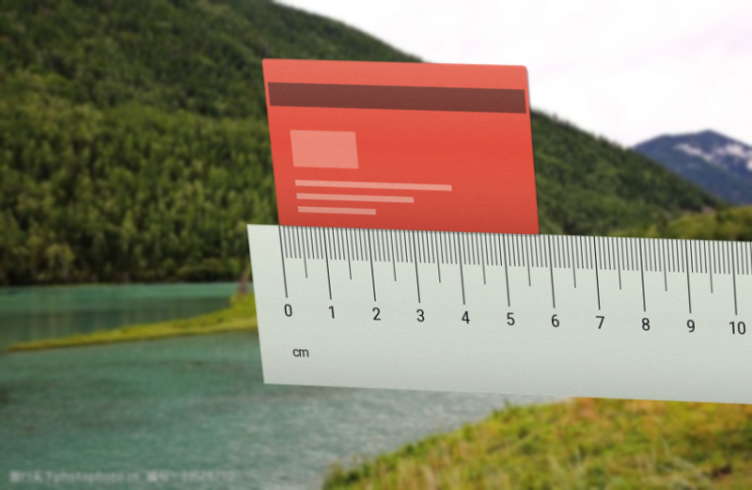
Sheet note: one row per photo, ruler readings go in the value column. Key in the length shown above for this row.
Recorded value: 5.8 cm
